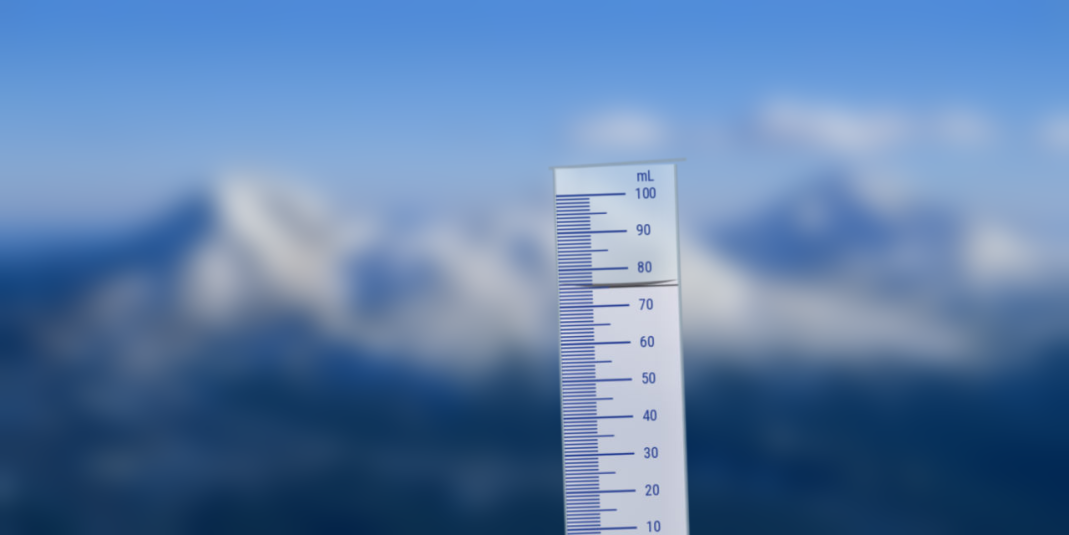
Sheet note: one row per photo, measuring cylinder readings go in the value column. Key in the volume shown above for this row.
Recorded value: 75 mL
